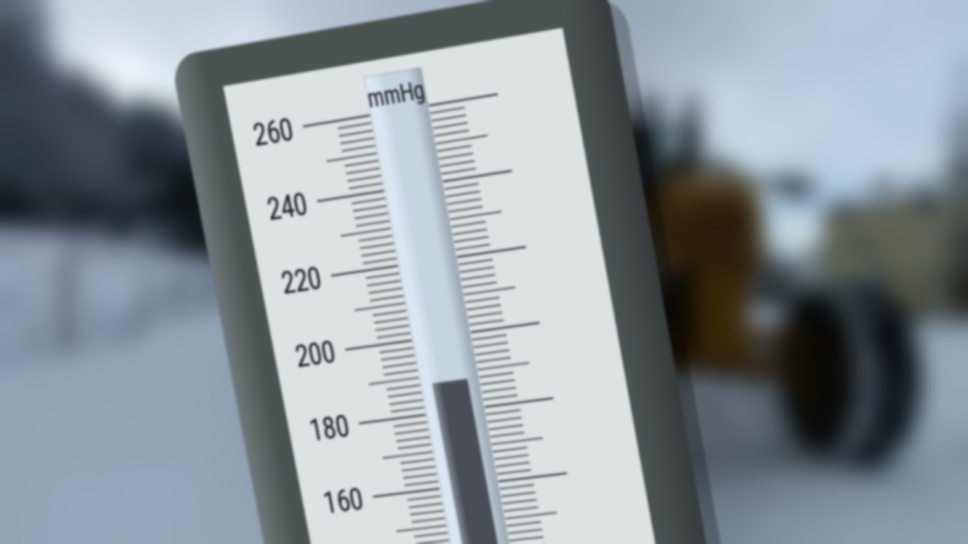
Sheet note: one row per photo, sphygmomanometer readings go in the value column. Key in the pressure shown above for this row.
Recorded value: 188 mmHg
